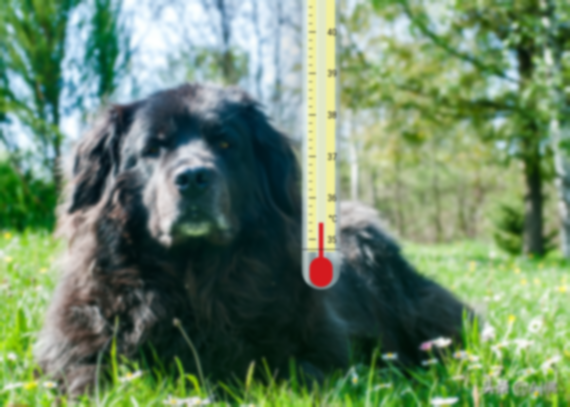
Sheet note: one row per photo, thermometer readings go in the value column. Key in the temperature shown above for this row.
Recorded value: 35.4 °C
